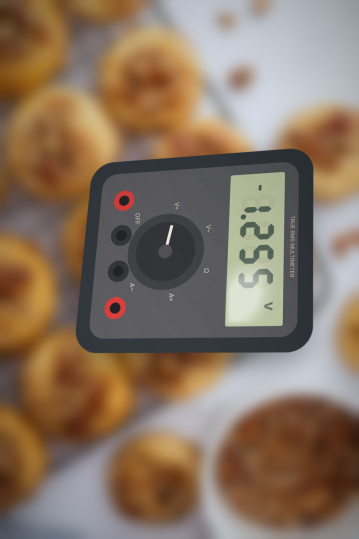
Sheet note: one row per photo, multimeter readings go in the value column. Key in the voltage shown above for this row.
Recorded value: -1.255 V
